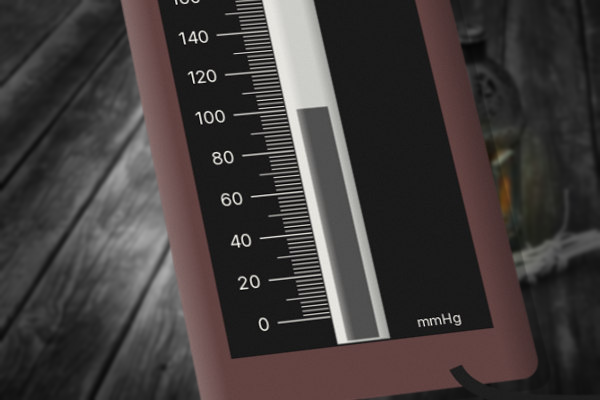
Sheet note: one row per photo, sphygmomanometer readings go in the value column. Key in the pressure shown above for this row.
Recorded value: 100 mmHg
